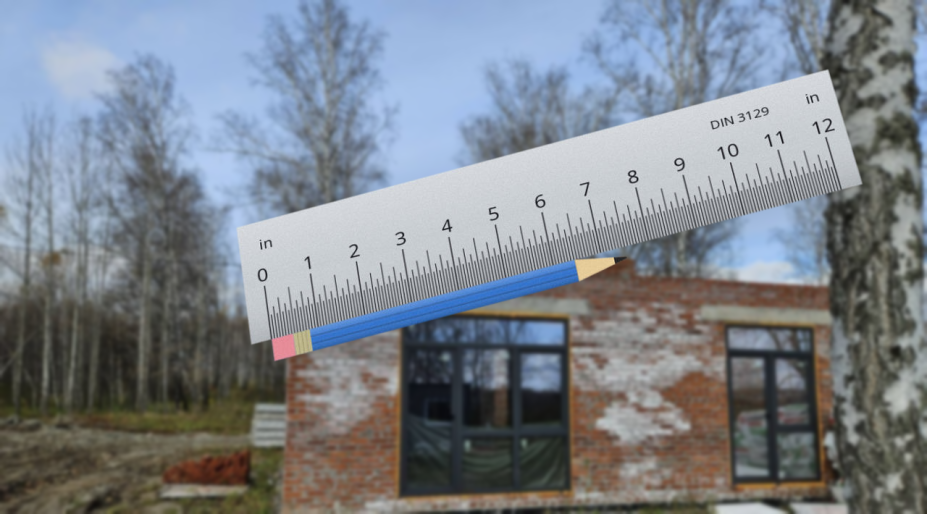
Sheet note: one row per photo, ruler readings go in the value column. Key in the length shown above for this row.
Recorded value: 7.5 in
